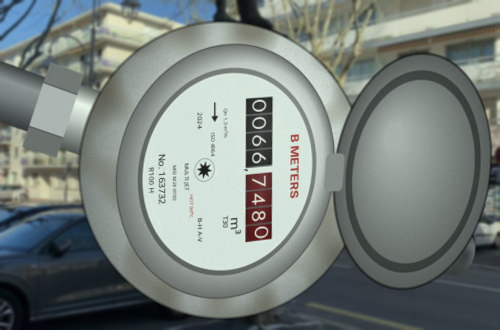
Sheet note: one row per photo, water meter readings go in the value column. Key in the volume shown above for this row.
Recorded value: 66.7480 m³
